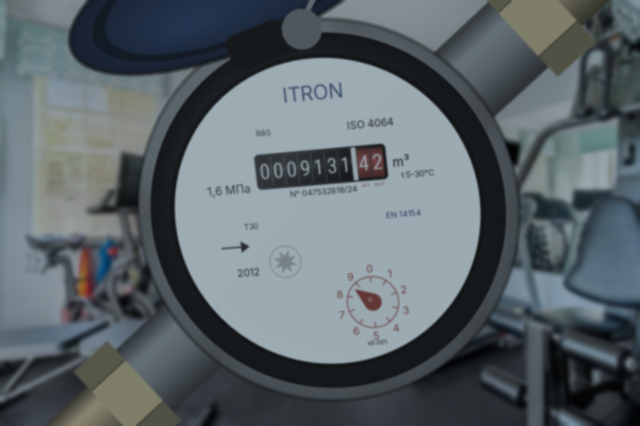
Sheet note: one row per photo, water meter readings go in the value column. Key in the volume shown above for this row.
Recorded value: 9131.428 m³
